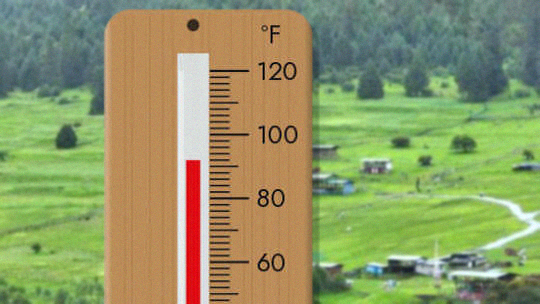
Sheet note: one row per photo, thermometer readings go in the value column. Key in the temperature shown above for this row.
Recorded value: 92 °F
